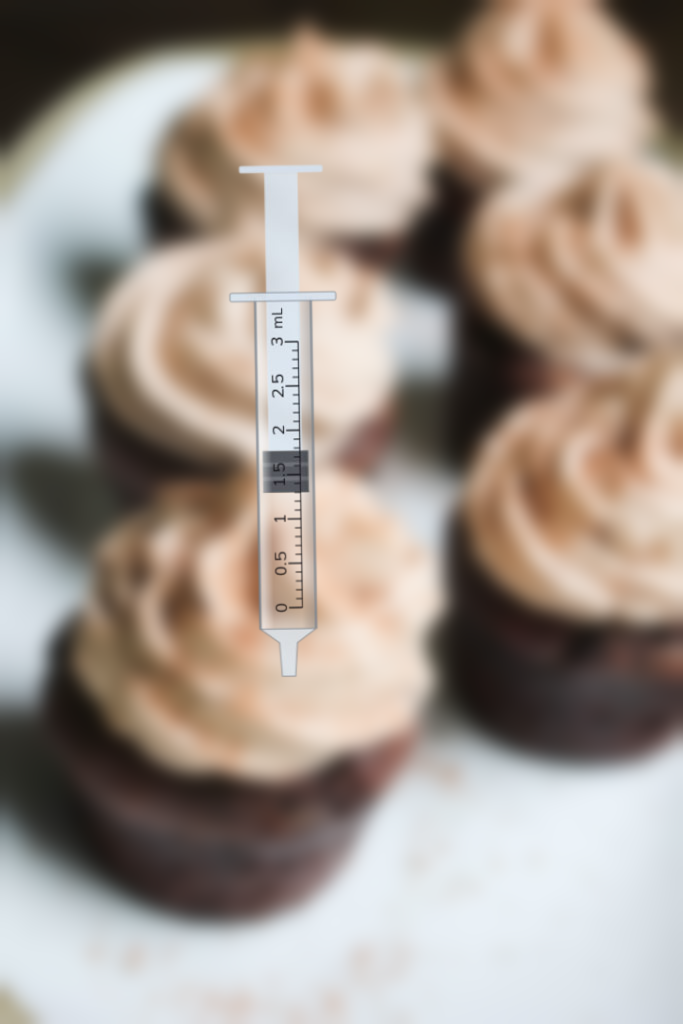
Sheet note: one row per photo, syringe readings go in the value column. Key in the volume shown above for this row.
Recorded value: 1.3 mL
